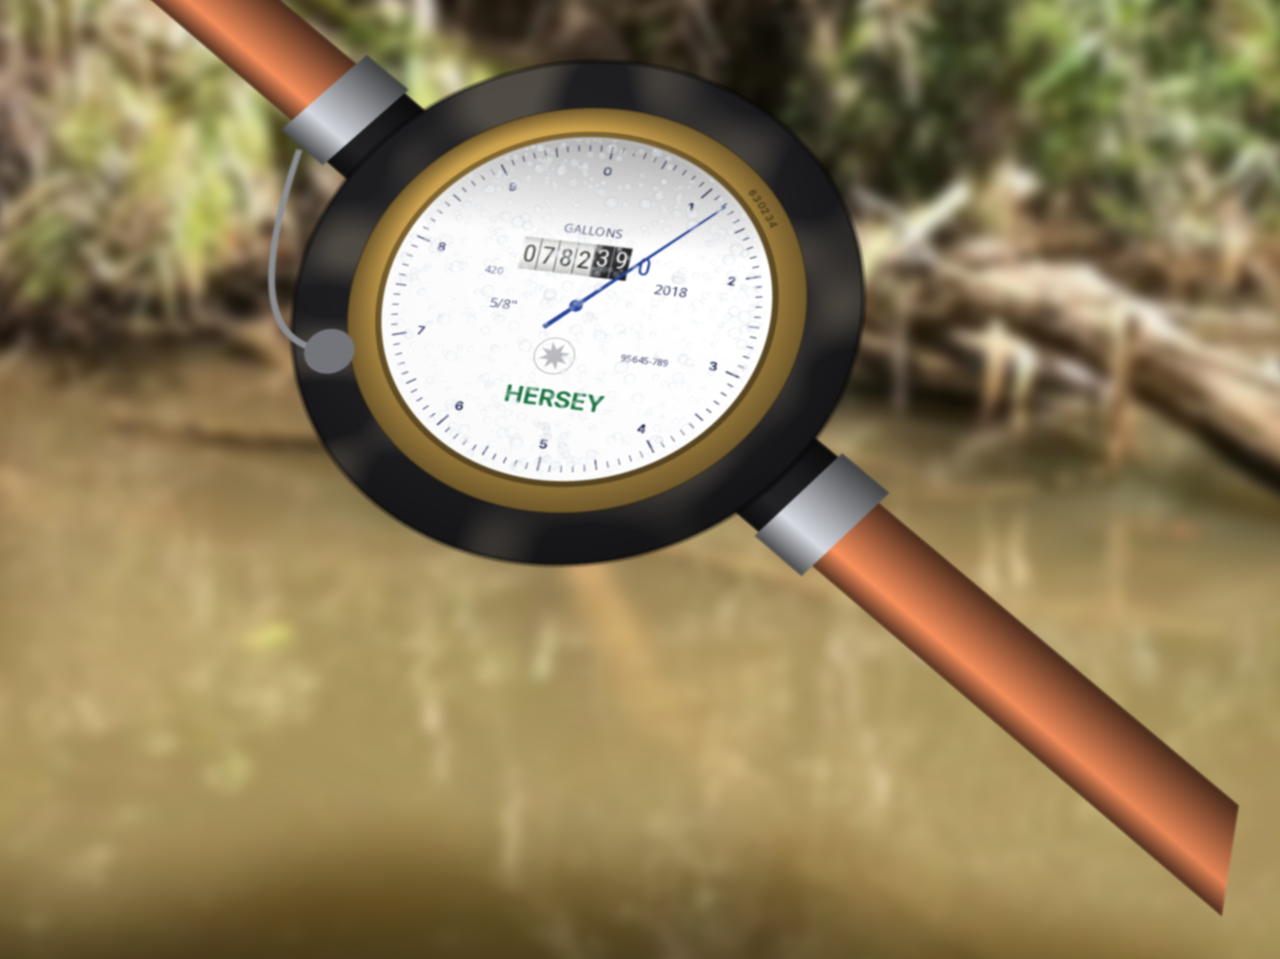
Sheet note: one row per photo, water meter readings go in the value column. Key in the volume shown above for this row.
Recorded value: 782391.2 gal
